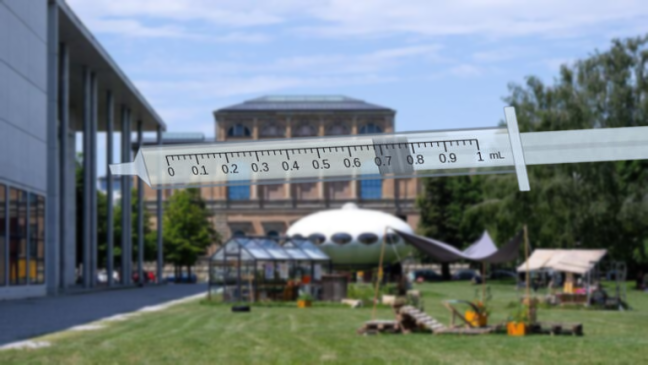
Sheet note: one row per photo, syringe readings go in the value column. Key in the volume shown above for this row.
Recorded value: 0.68 mL
